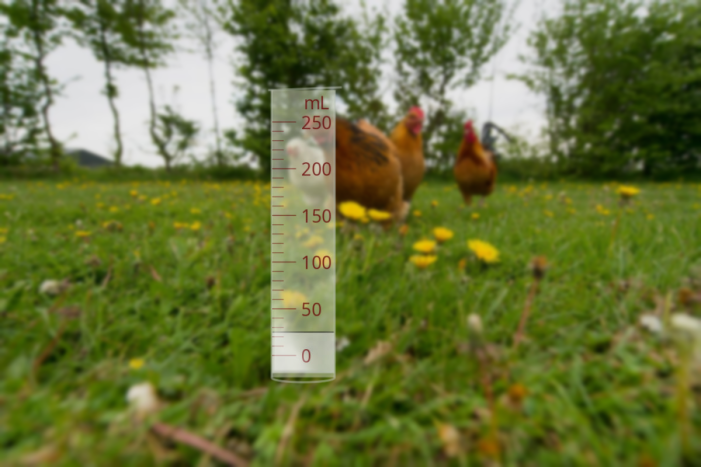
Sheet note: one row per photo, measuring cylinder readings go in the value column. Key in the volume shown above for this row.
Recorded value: 25 mL
